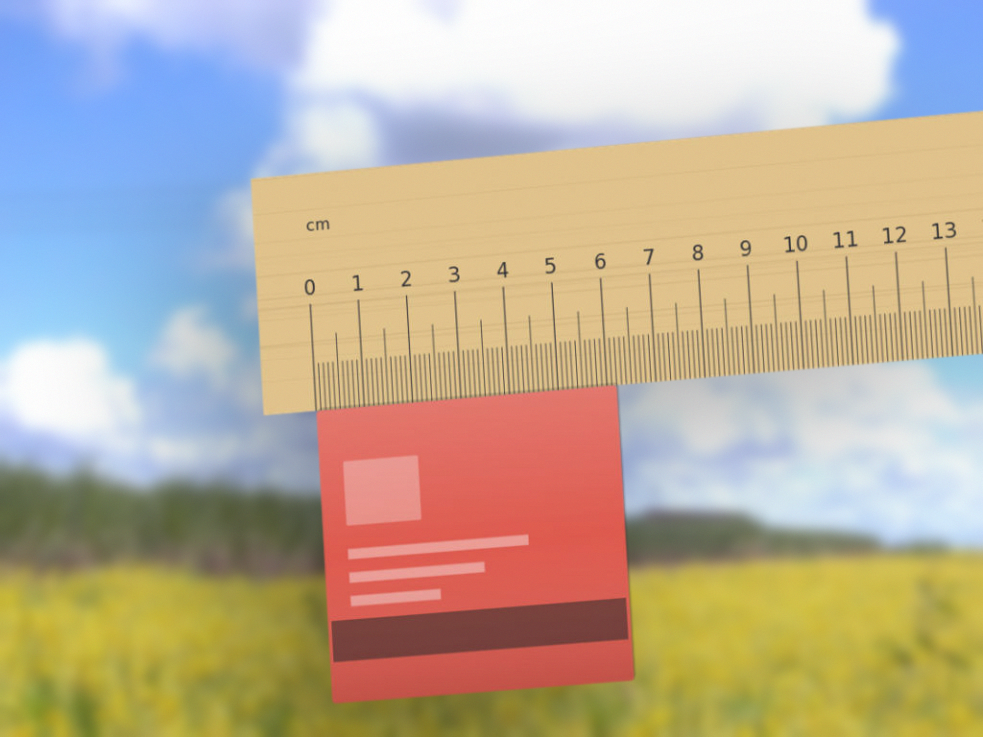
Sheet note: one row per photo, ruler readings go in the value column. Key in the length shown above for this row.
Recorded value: 6.2 cm
